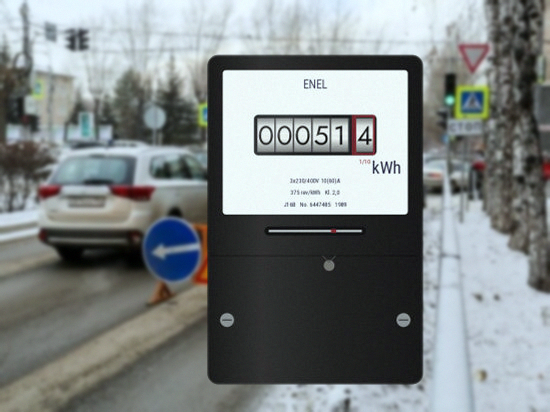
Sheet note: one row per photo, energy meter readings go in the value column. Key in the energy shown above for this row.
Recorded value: 51.4 kWh
